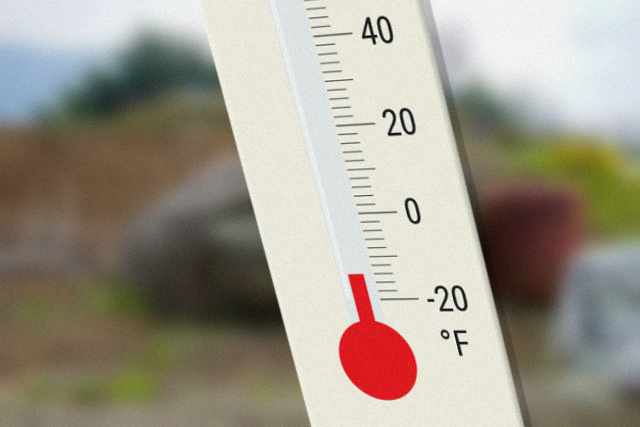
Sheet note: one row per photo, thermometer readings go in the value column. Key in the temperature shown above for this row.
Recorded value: -14 °F
